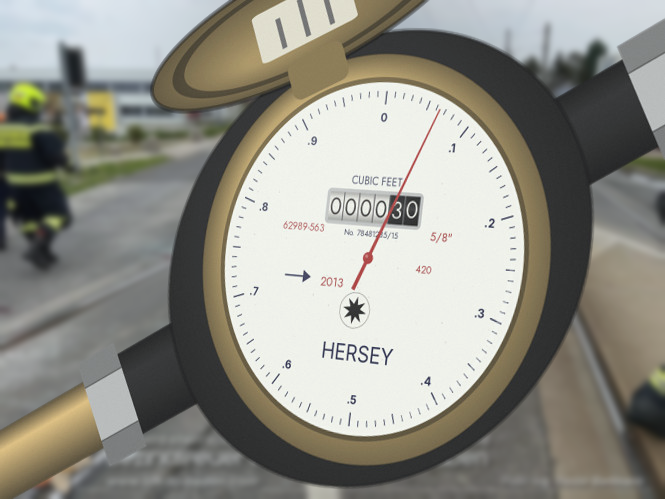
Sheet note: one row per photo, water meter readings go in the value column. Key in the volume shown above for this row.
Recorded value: 30.06 ft³
